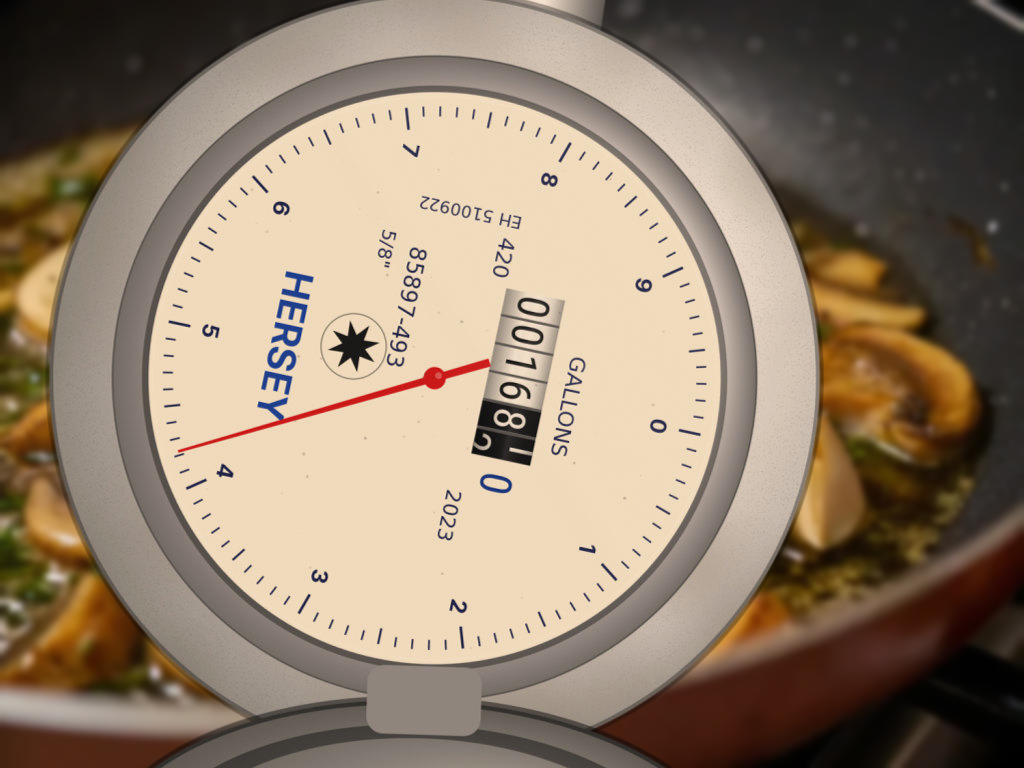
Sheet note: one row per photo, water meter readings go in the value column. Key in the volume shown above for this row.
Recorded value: 16814.2 gal
